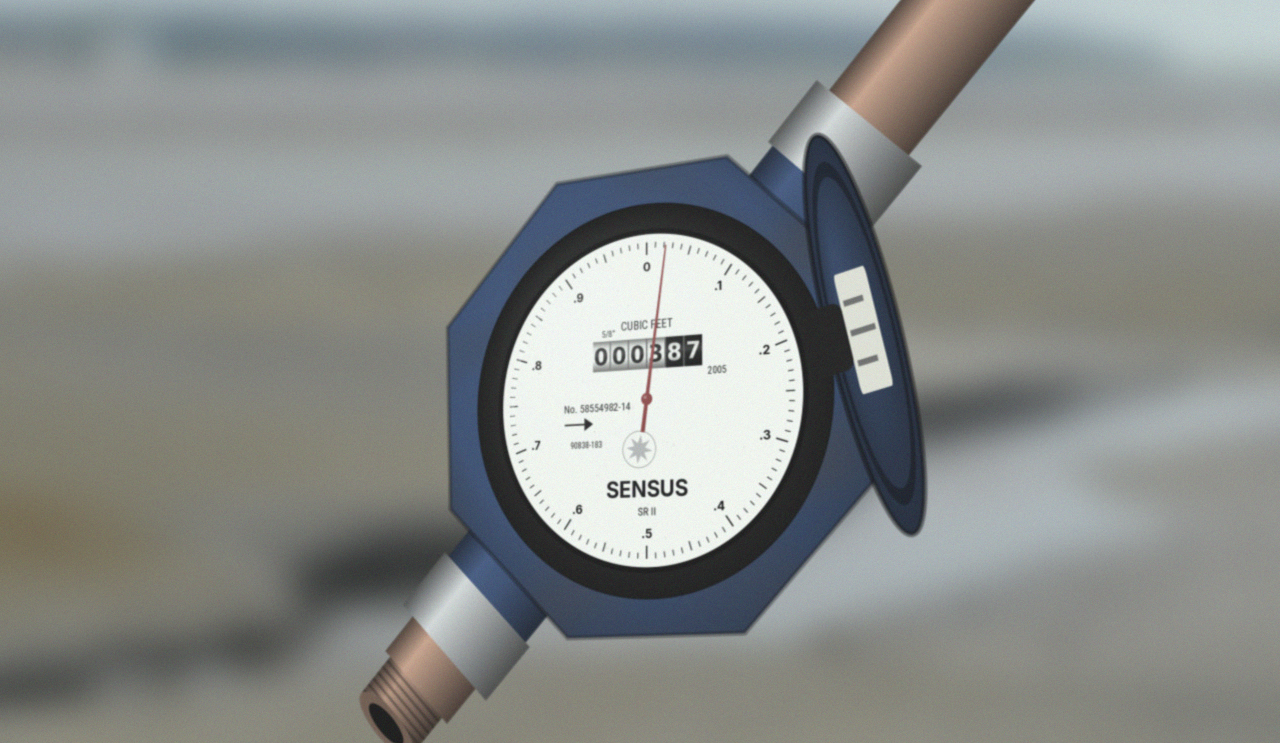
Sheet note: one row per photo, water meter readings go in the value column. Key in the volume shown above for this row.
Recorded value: 387.02 ft³
